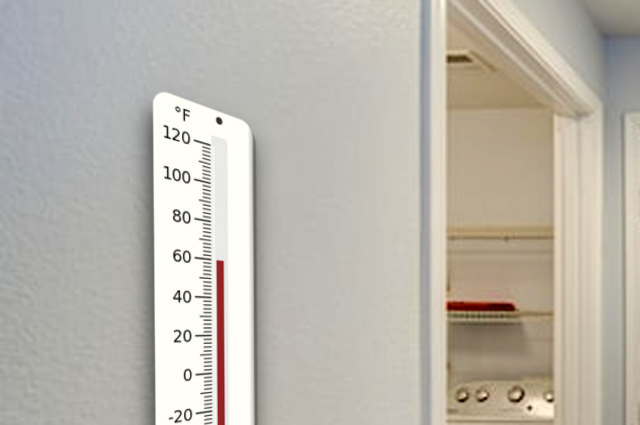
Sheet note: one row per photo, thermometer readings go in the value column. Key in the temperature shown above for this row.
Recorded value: 60 °F
